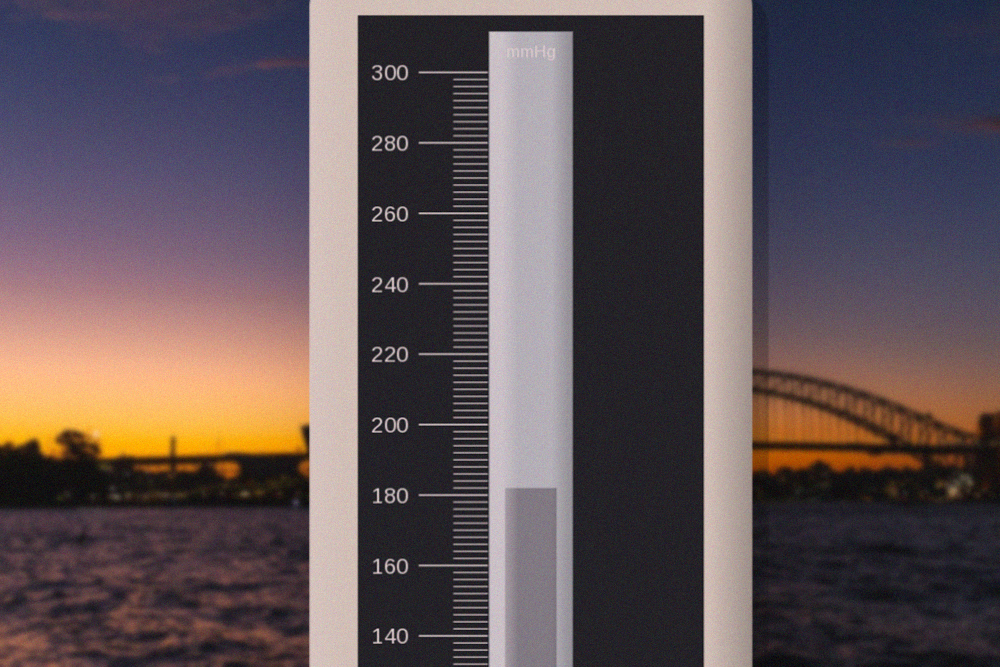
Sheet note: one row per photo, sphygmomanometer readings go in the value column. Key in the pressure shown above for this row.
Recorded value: 182 mmHg
